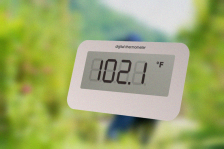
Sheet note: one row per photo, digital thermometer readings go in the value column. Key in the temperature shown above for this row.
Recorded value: 102.1 °F
